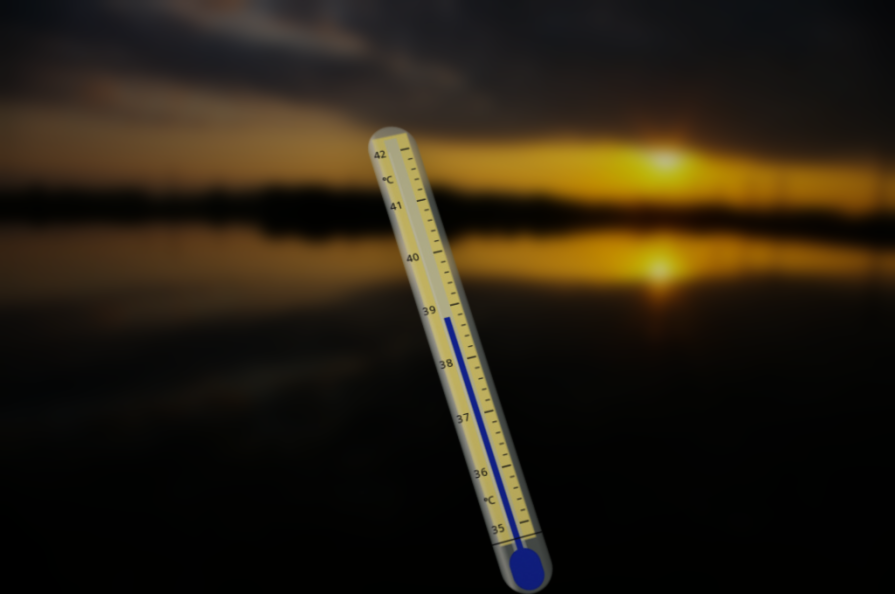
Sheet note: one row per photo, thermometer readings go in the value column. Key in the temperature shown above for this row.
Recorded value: 38.8 °C
